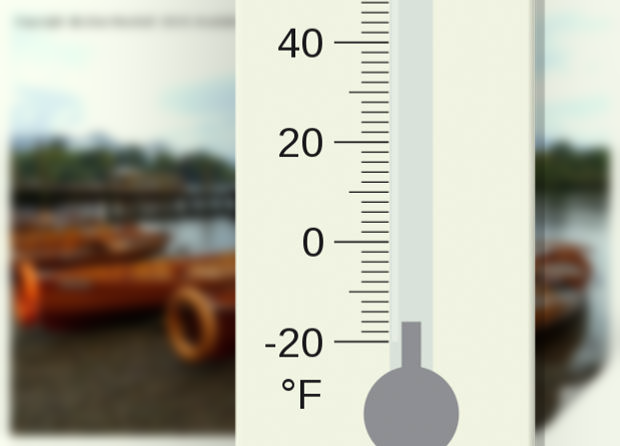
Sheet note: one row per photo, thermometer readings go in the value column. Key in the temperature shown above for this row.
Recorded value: -16 °F
